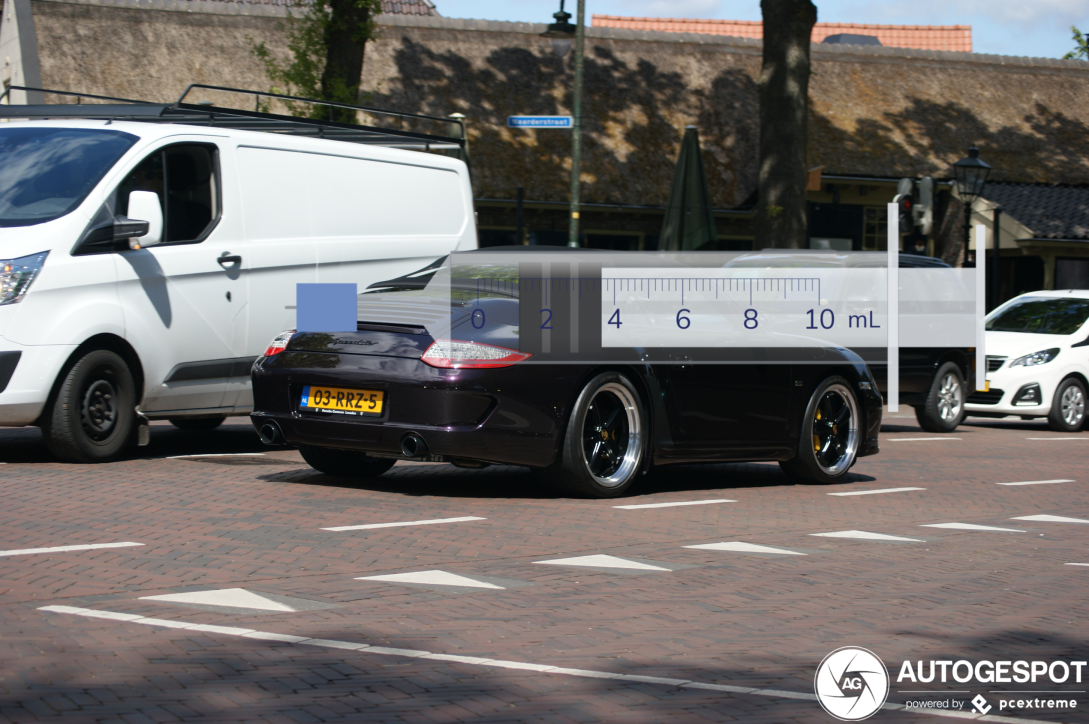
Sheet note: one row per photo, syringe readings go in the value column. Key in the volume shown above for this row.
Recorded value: 1.2 mL
